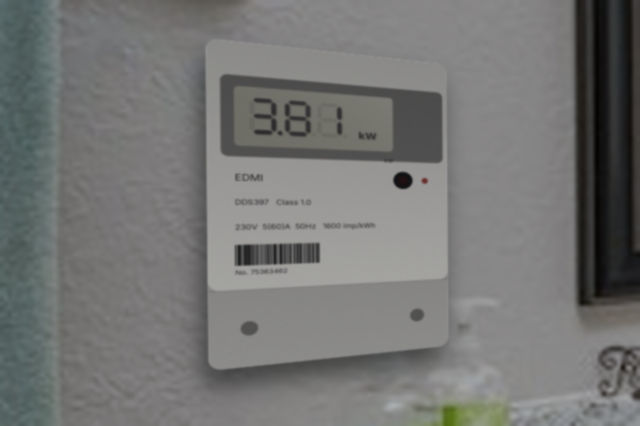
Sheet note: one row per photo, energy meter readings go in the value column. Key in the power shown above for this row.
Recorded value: 3.81 kW
